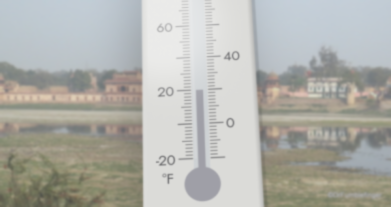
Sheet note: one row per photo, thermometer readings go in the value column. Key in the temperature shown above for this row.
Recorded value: 20 °F
